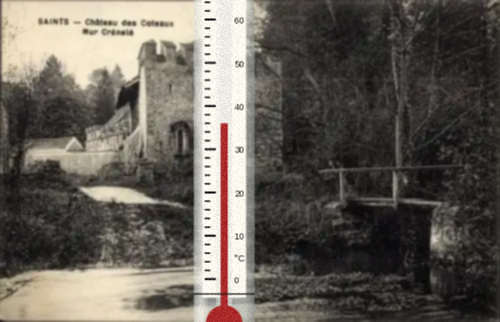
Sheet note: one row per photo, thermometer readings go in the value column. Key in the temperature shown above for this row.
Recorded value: 36 °C
